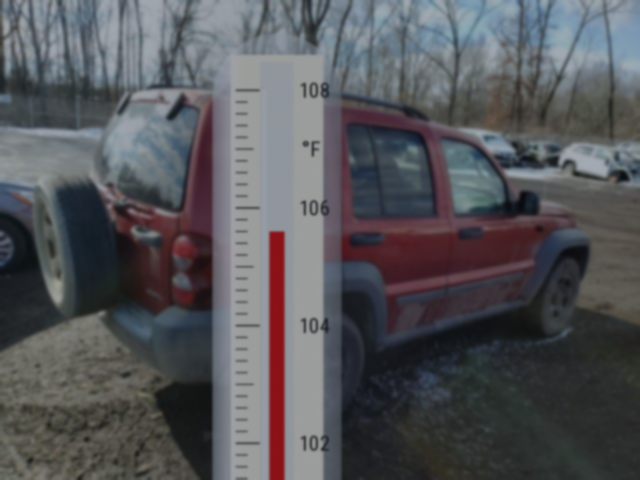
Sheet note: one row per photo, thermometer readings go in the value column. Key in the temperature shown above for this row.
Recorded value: 105.6 °F
